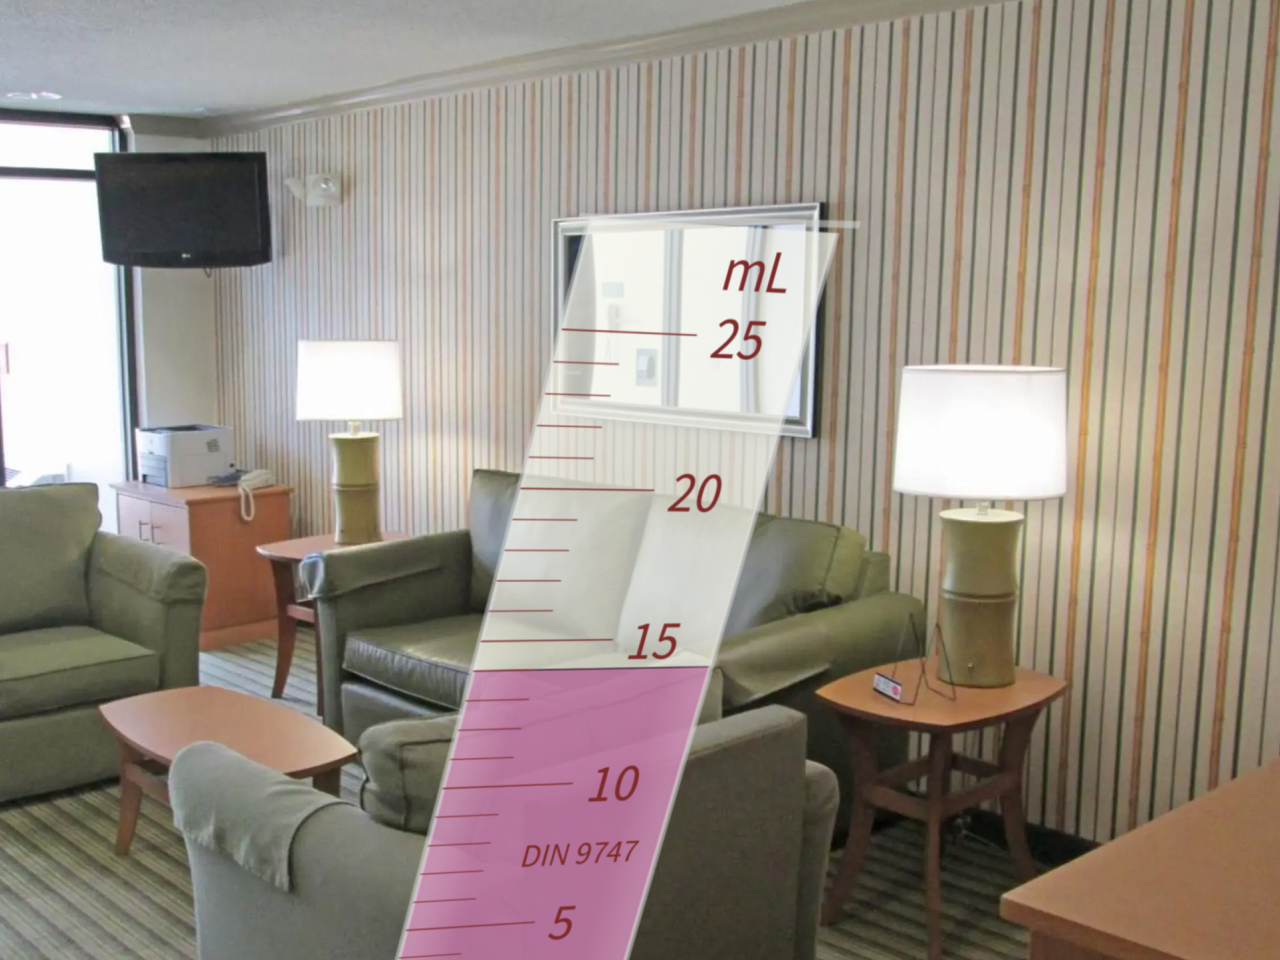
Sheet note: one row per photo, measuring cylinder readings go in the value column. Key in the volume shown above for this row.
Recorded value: 14 mL
